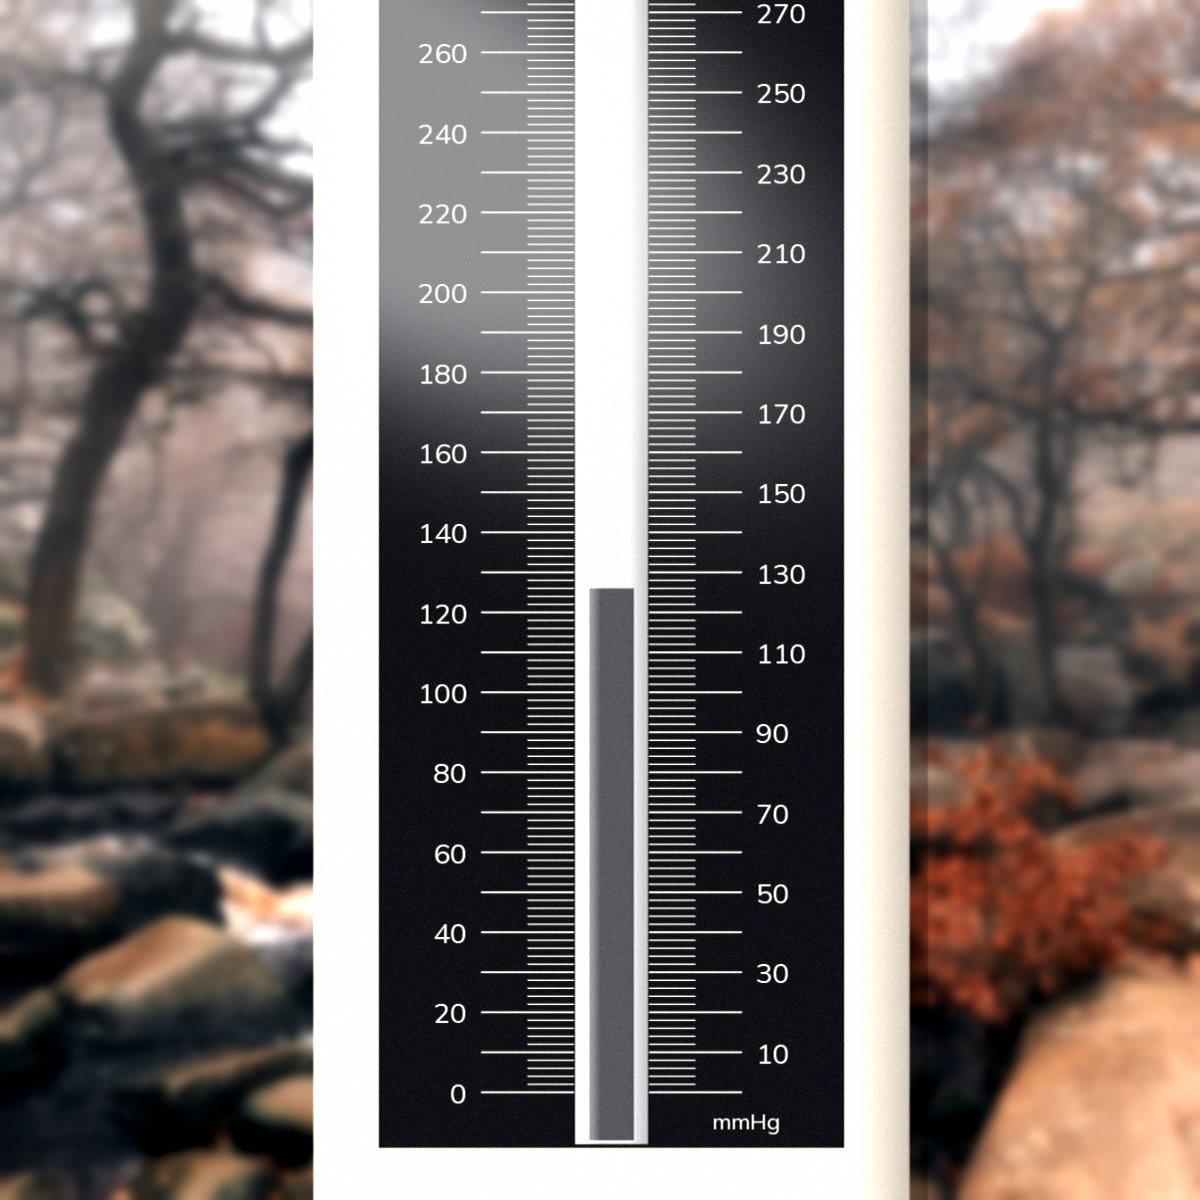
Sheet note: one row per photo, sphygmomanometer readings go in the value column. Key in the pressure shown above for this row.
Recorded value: 126 mmHg
